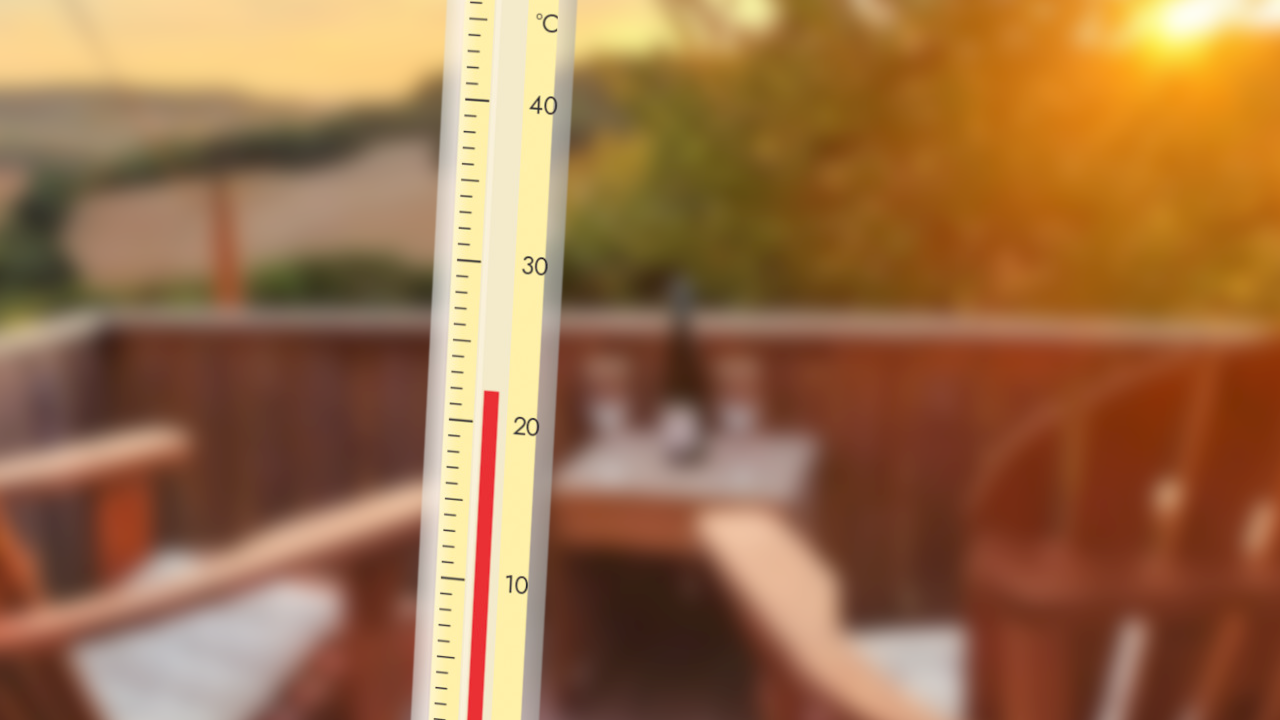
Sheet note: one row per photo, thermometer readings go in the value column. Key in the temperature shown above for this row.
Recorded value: 22 °C
